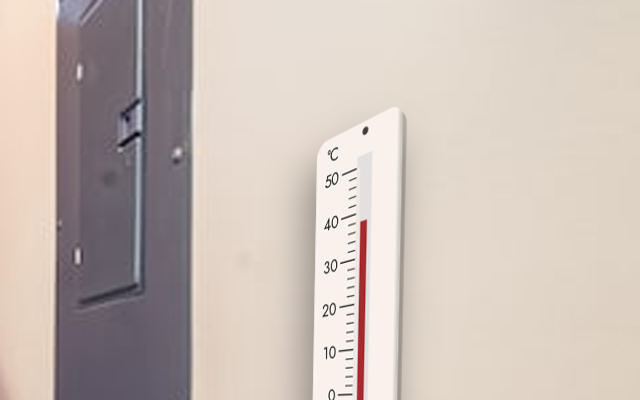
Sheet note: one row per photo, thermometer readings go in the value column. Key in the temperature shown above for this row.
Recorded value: 38 °C
